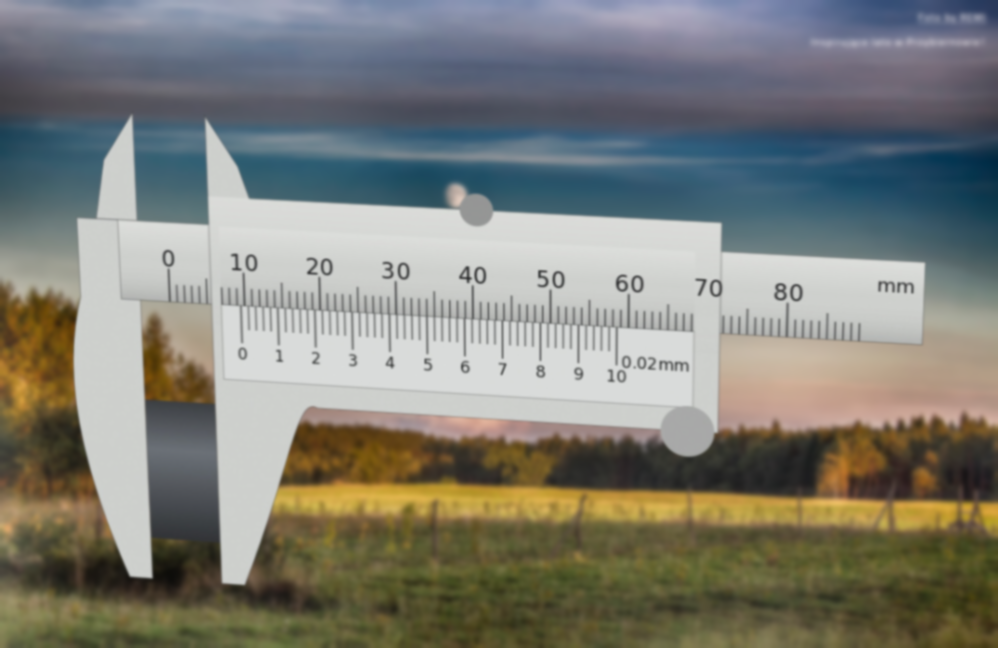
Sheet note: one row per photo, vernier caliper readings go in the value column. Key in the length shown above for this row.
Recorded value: 9.5 mm
